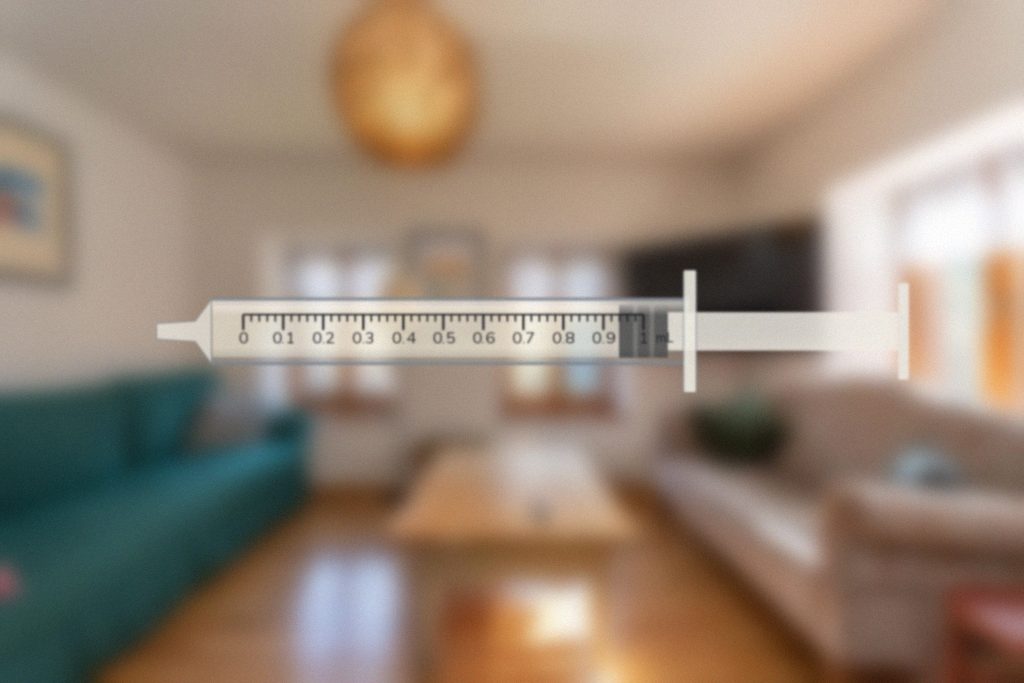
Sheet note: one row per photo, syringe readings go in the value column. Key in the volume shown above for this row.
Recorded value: 0.94 mL
